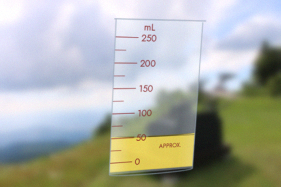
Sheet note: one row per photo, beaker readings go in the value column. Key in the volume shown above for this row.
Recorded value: 50 mL
